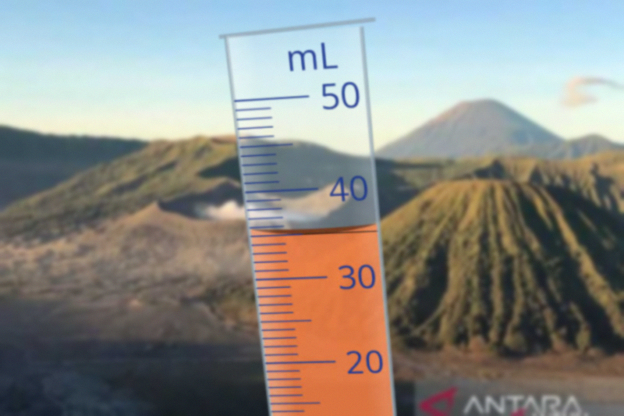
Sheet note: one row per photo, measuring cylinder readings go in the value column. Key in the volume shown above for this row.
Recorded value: 35 mL
